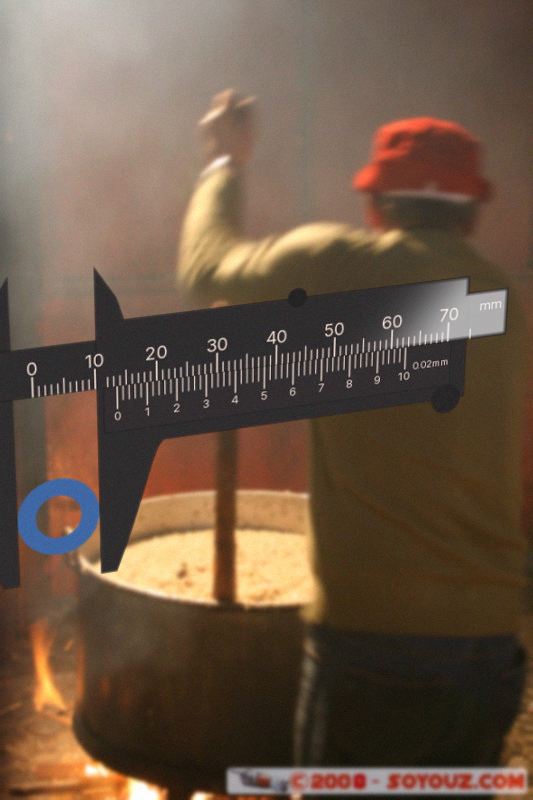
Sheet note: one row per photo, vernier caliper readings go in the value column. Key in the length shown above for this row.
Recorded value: 13.5 mm
